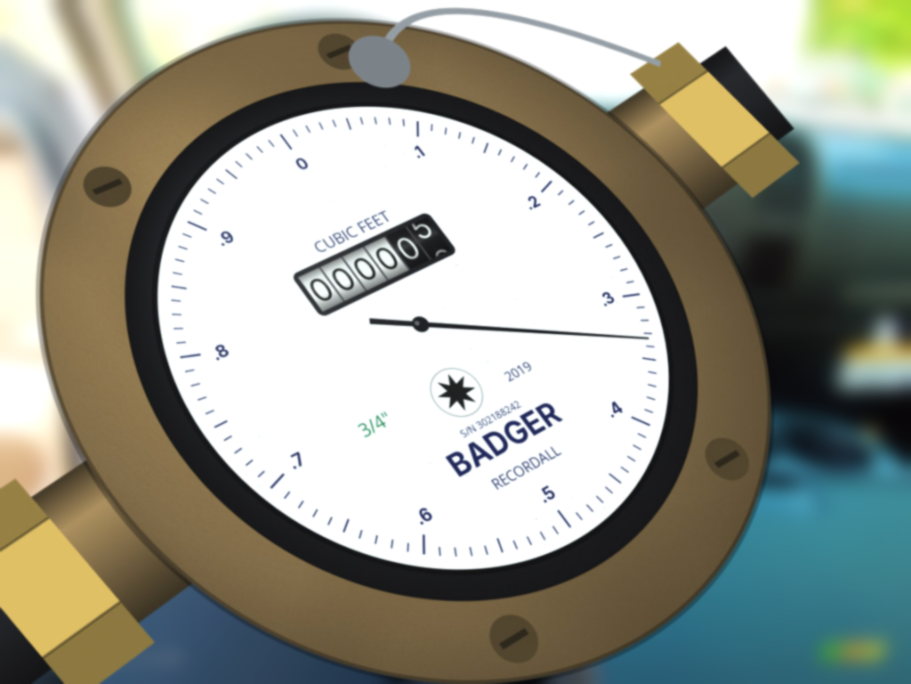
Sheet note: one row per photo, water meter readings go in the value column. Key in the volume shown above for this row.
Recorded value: 5.33 ft³
